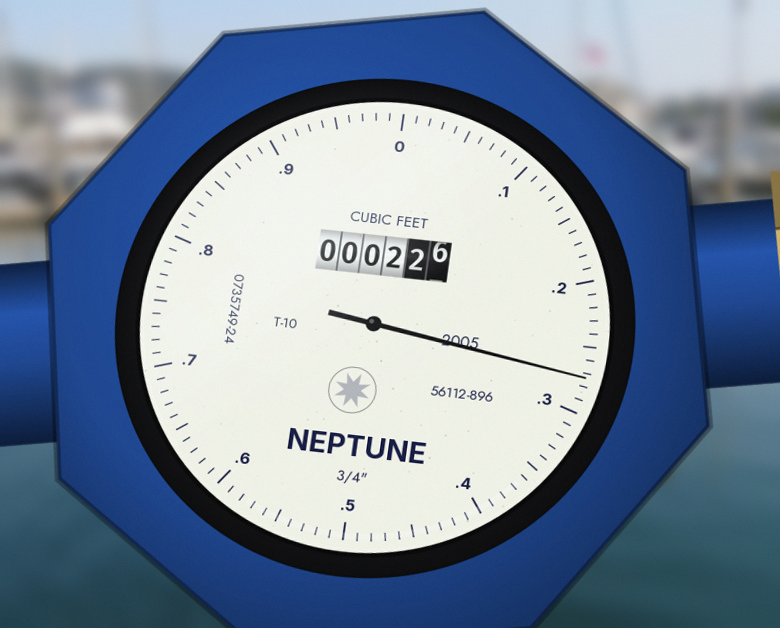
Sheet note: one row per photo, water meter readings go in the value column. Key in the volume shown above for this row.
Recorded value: 226.27 ft³
